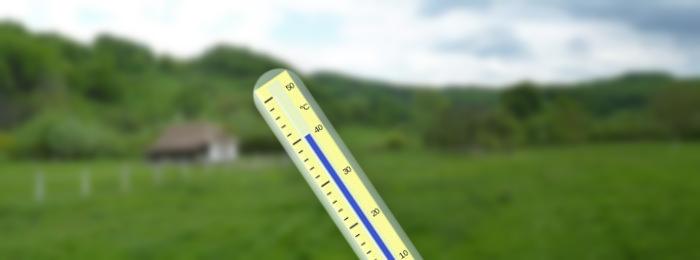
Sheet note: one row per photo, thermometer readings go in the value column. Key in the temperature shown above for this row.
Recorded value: 40 °C
